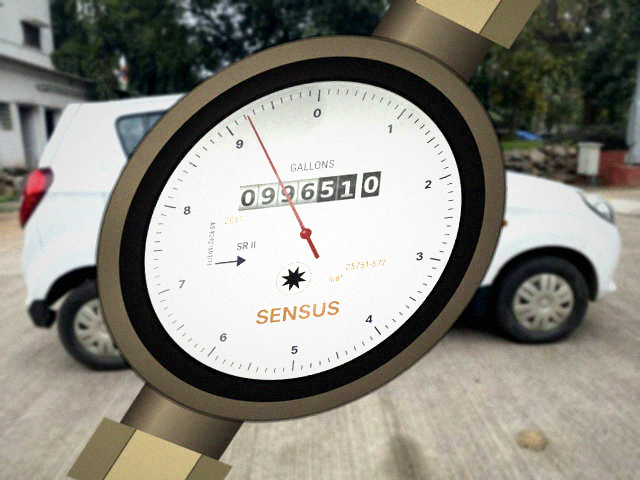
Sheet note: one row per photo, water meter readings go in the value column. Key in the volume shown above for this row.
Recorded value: 996509.2 gal
